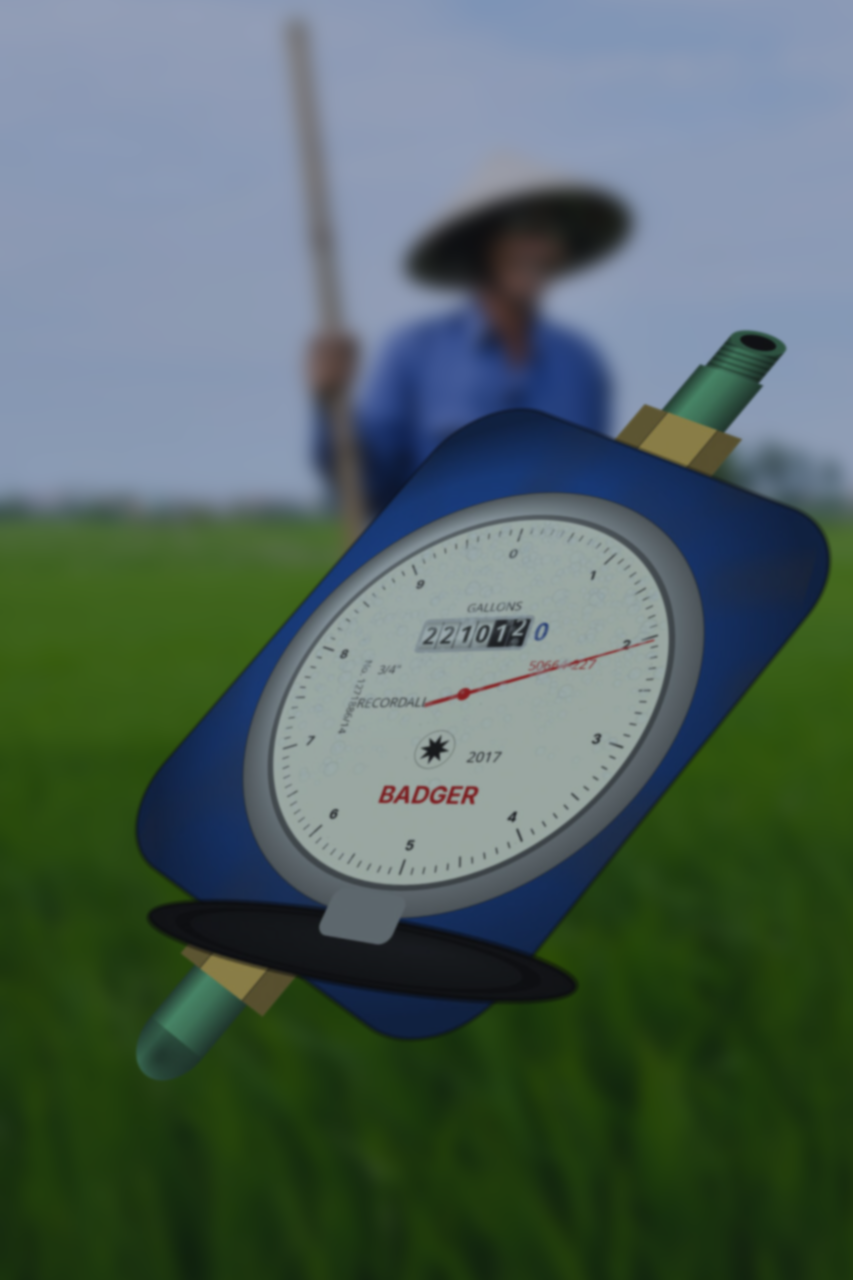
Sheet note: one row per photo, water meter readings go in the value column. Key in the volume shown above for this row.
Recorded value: 2210122.0 gal
